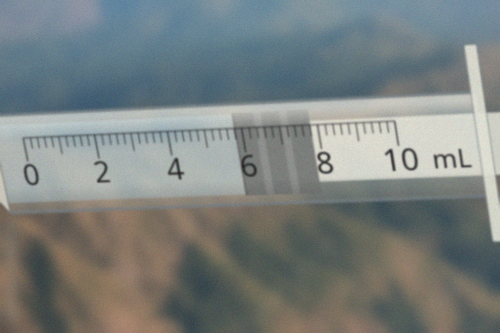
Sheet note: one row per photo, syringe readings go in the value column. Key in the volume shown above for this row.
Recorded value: 5.8 mL
